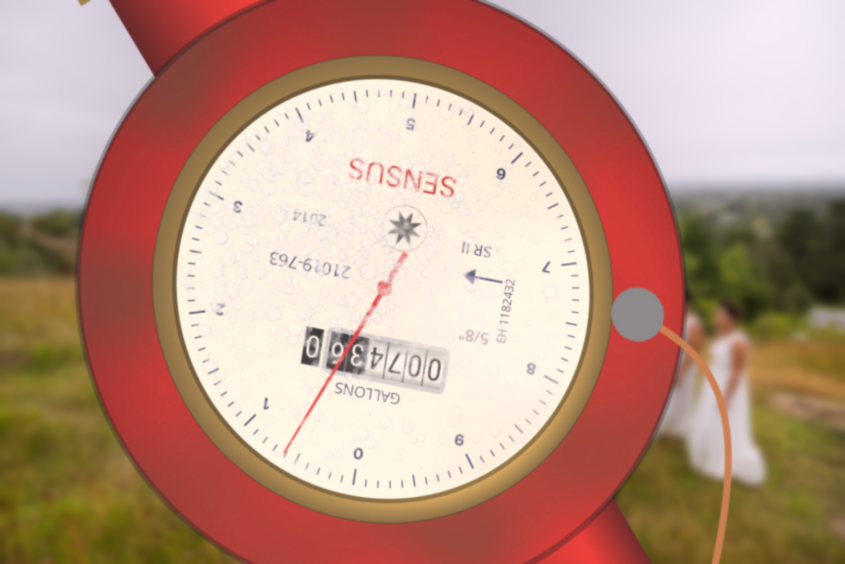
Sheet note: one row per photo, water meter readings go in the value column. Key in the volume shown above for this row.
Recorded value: 74360.6 gal
